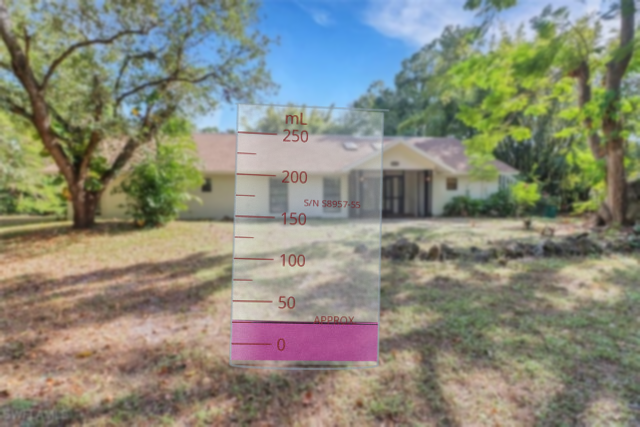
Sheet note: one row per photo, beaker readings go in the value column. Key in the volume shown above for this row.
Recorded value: 25 mL
